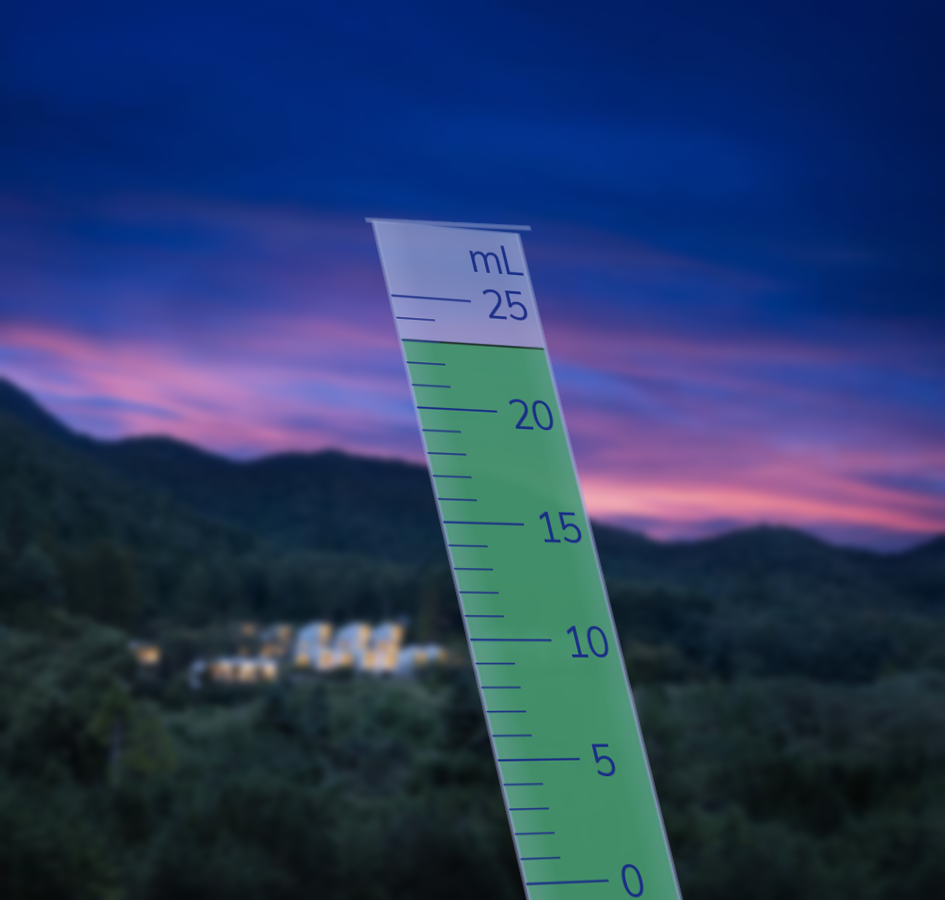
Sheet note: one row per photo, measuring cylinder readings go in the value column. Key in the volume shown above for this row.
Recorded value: 23 mL
